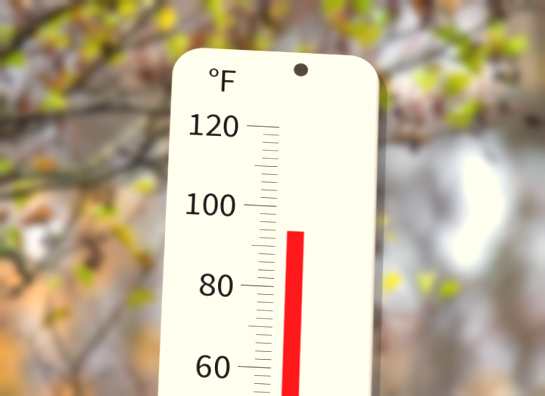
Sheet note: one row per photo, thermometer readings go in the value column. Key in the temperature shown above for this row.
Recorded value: 94 °F
